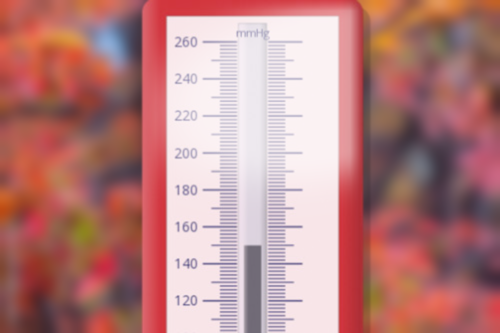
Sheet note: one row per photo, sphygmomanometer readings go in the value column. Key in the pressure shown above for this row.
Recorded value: 150 mmHg
